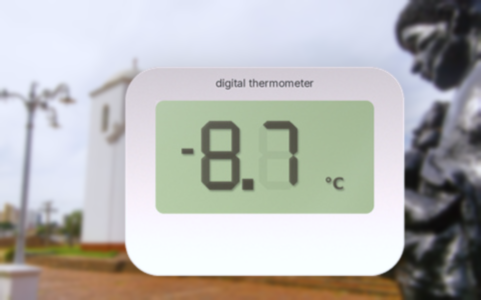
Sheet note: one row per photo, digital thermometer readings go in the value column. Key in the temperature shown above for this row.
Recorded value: -8.7 °C
